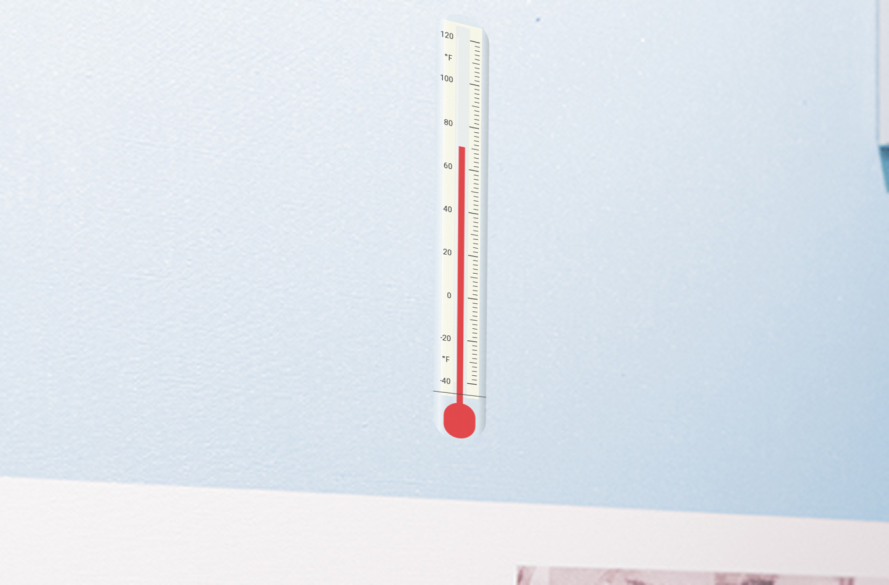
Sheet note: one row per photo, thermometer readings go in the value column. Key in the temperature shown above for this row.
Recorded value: 70 °F
